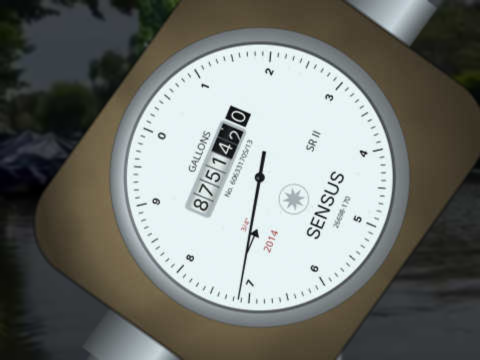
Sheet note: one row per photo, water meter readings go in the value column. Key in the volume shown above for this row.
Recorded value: 8751417.1 gal
